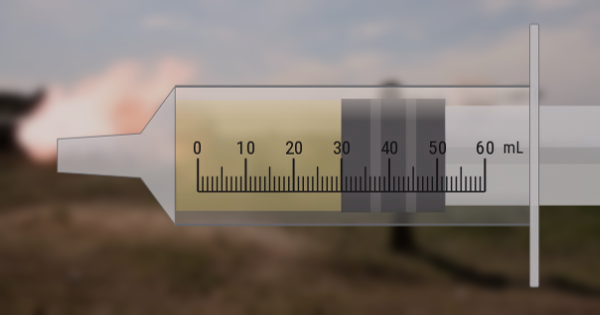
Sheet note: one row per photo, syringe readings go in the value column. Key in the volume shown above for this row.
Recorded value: 30 mL
